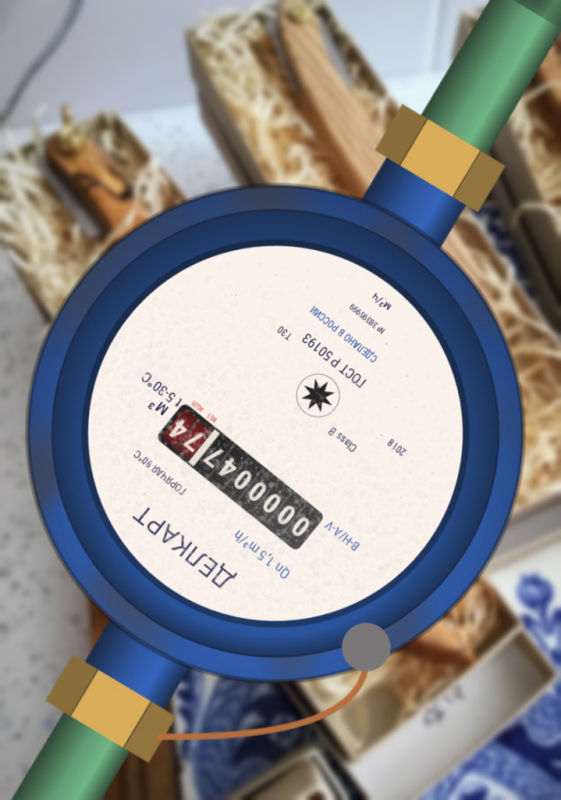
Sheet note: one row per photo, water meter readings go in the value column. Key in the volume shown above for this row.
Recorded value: 47.74 m³
